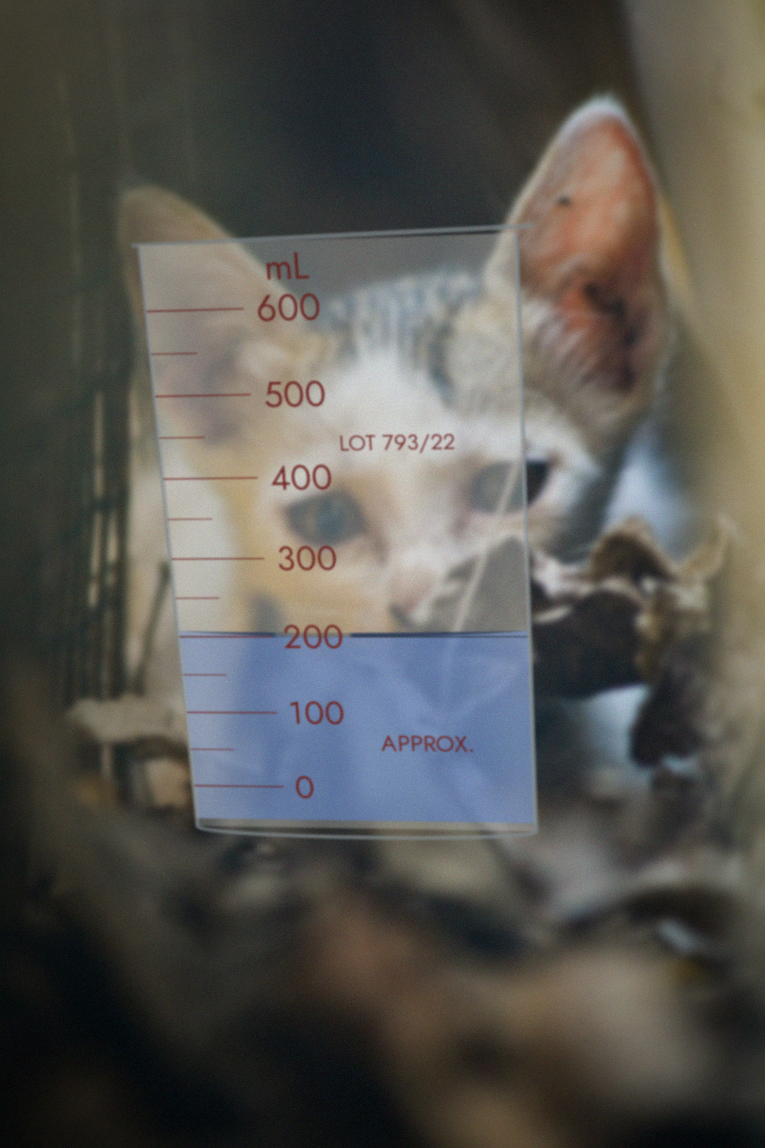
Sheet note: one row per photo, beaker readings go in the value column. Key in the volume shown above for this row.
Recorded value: 200 mL
